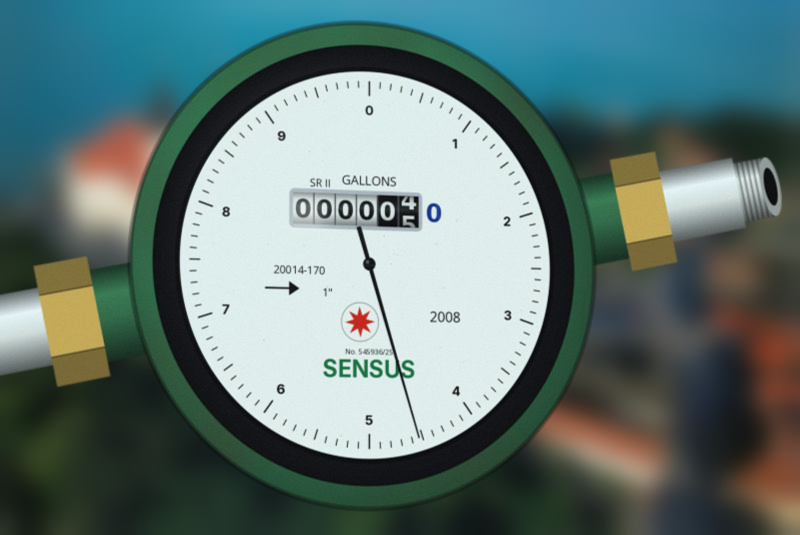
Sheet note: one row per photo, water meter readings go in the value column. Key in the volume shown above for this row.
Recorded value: 44.5 gal
